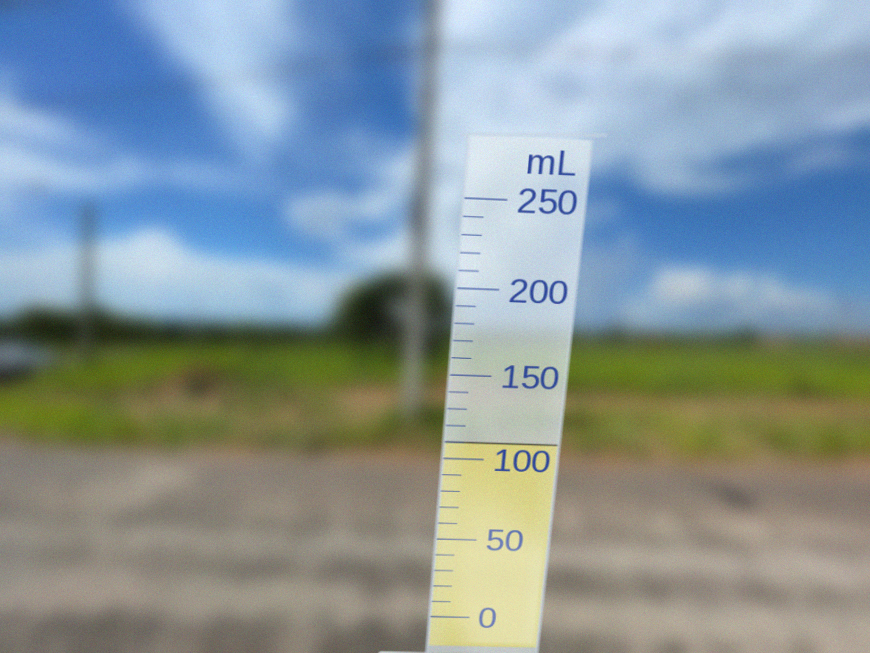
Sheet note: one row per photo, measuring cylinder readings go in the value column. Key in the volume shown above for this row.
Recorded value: 110 mL
